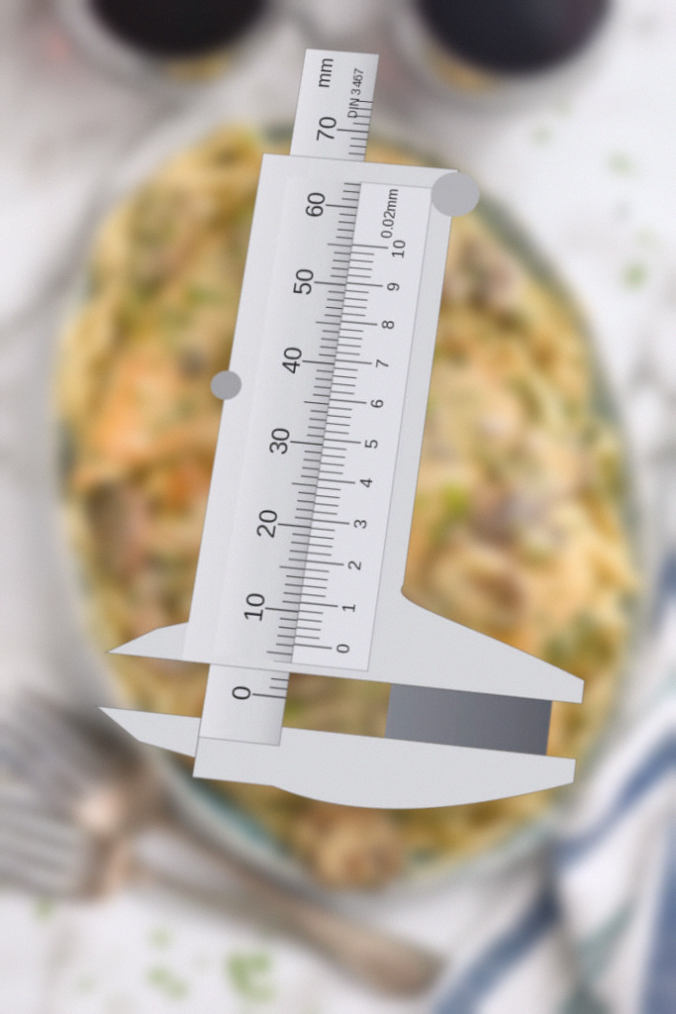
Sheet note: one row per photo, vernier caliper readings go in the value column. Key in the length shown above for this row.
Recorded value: 6.2 mm
